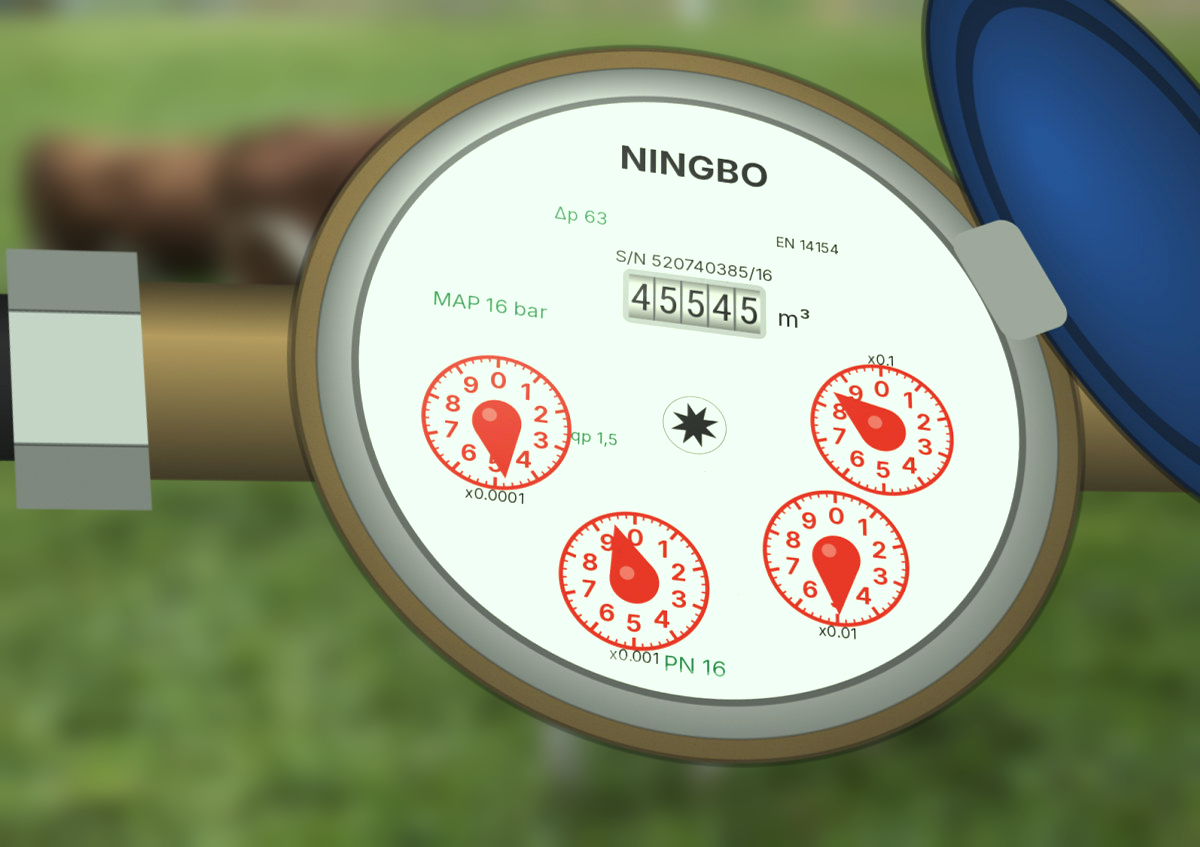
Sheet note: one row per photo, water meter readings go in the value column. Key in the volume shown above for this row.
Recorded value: 45545.8494 m³
